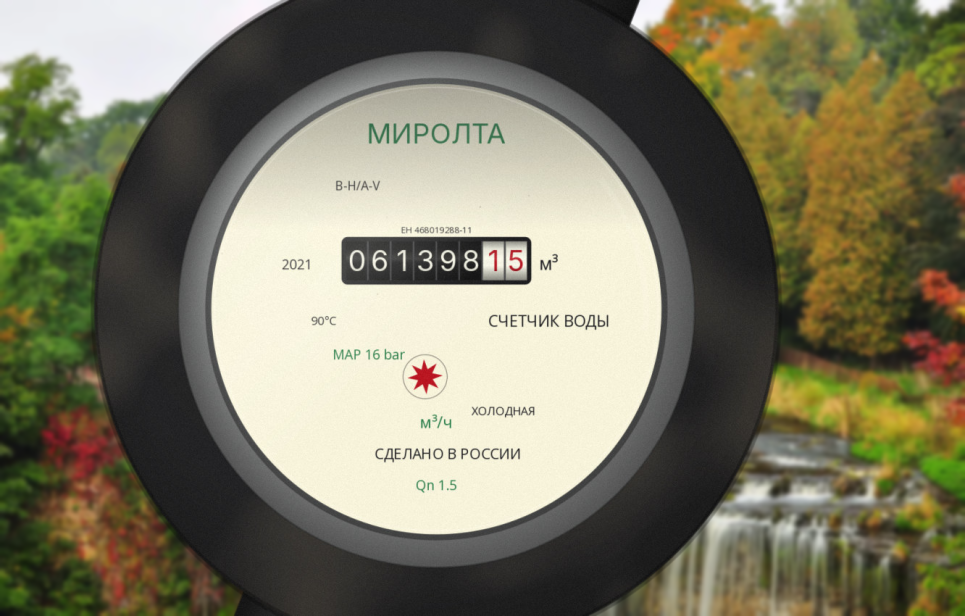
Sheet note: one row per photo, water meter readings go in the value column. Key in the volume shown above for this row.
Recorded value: 61398.15 m³
